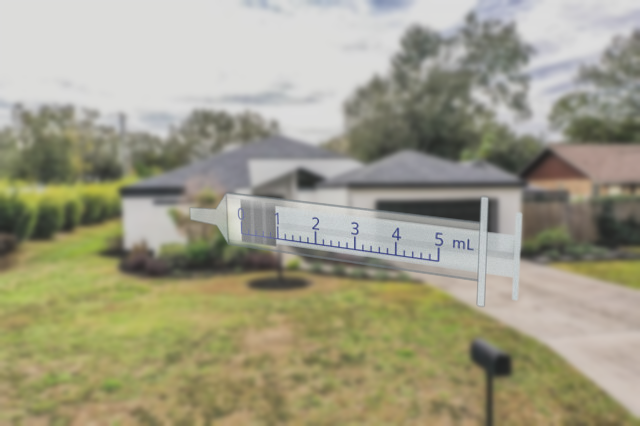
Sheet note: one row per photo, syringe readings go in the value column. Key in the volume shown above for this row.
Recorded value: 0 mL
